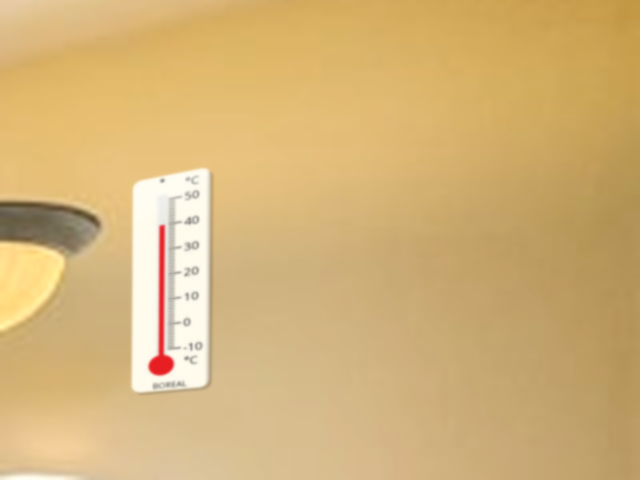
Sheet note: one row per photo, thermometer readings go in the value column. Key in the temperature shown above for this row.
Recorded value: 40 °C
